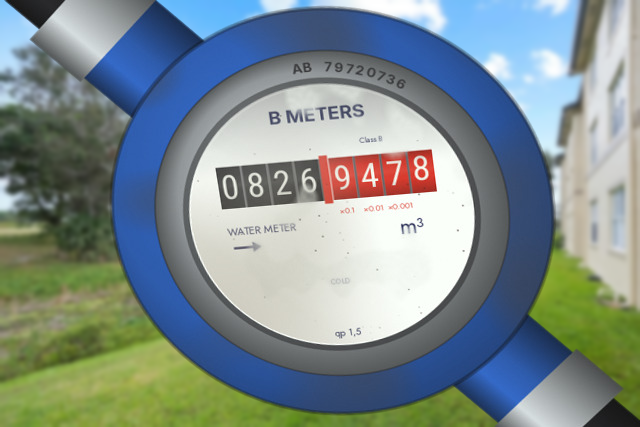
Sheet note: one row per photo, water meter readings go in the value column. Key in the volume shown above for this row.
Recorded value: 826.9478 m³
